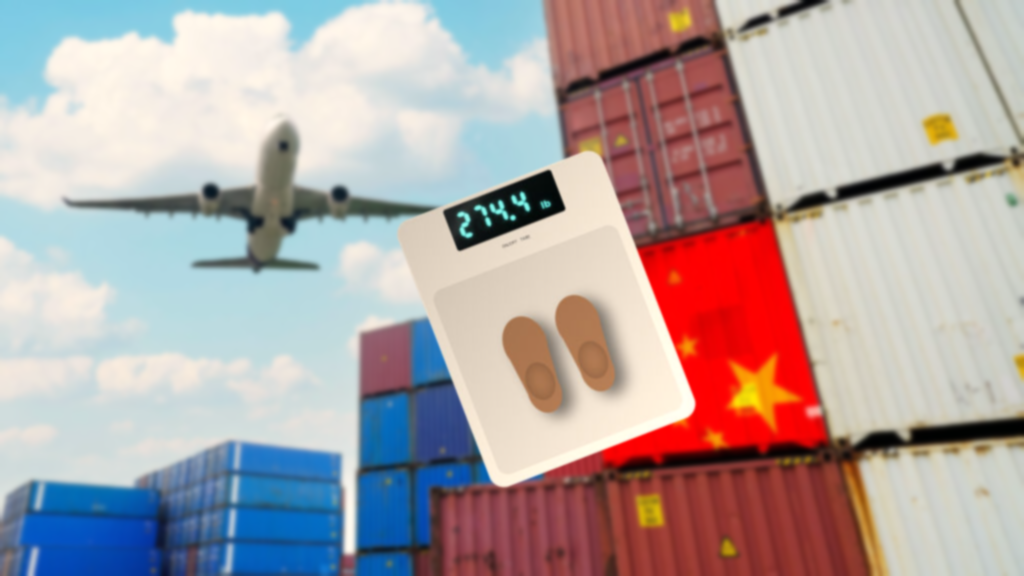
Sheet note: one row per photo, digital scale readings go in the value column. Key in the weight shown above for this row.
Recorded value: 274.4 lb
